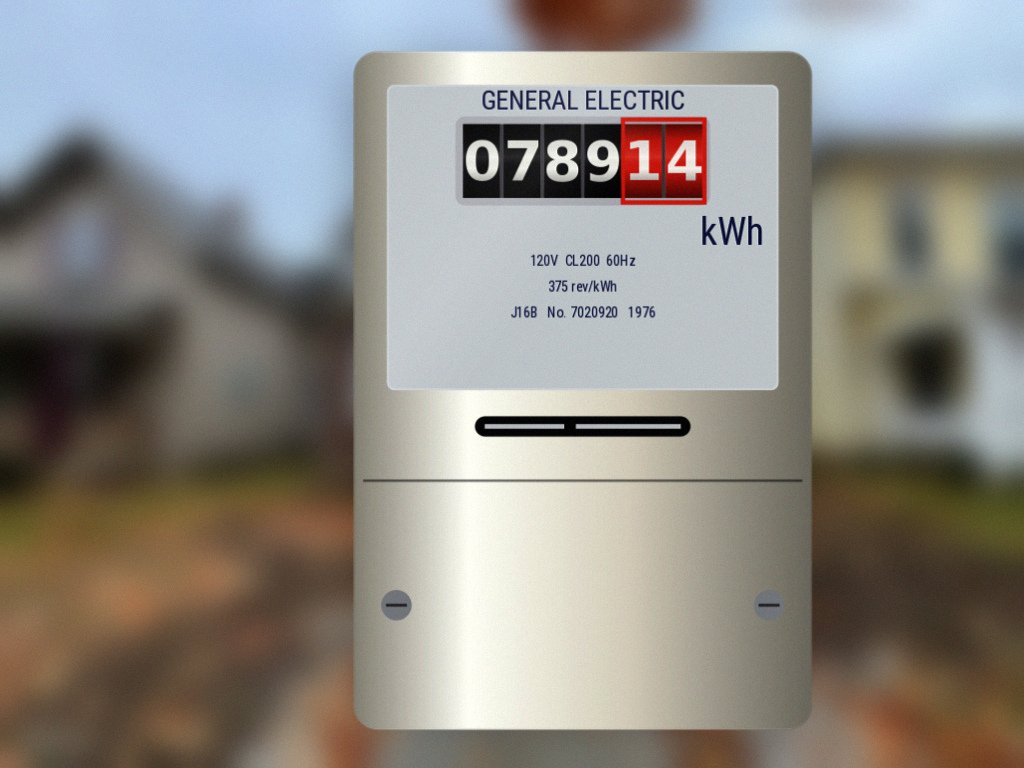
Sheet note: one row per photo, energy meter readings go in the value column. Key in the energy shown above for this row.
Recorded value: 789.14 kWh
